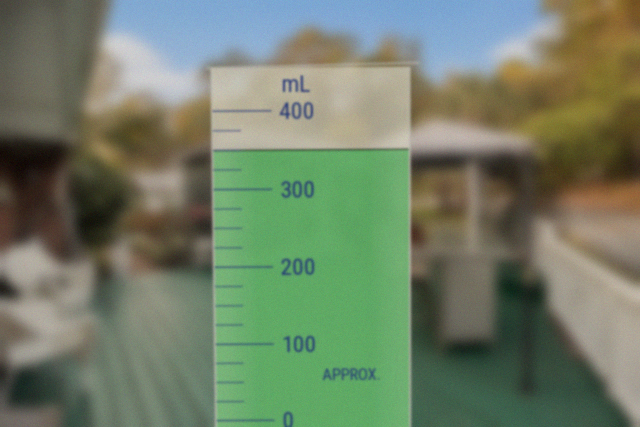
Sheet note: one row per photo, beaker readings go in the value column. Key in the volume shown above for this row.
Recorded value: 350 mL
